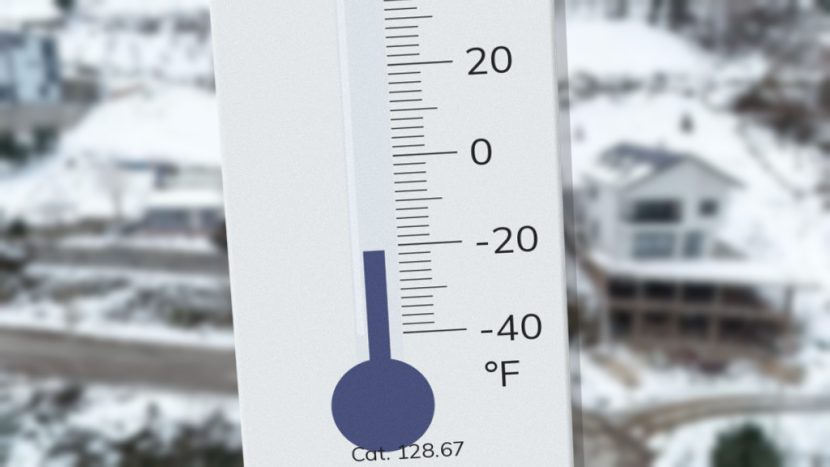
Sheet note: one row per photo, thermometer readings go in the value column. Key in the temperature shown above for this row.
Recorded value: -21 °F
